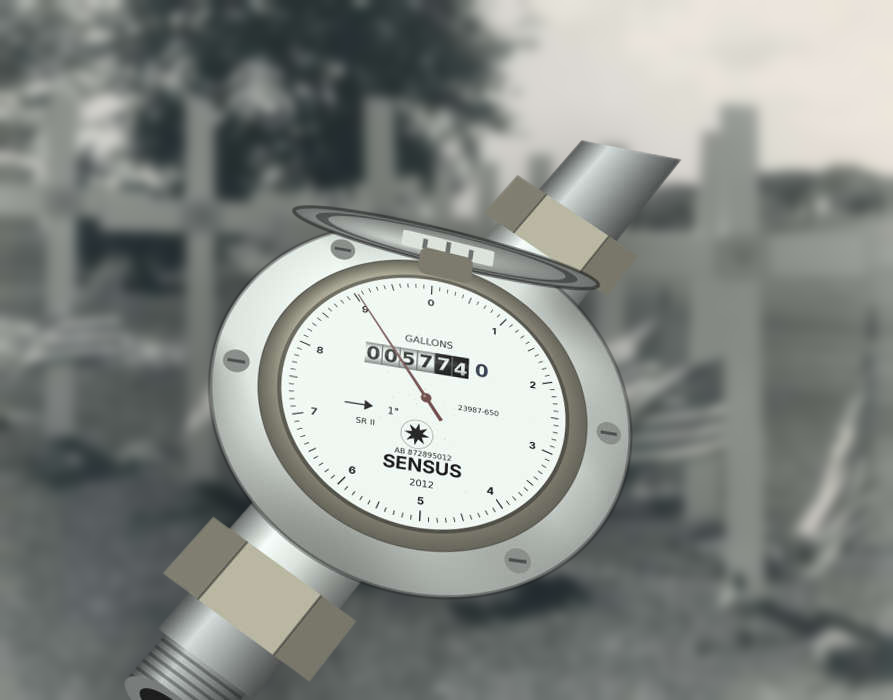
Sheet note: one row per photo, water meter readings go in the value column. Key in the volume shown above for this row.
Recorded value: 57739.0 gal
